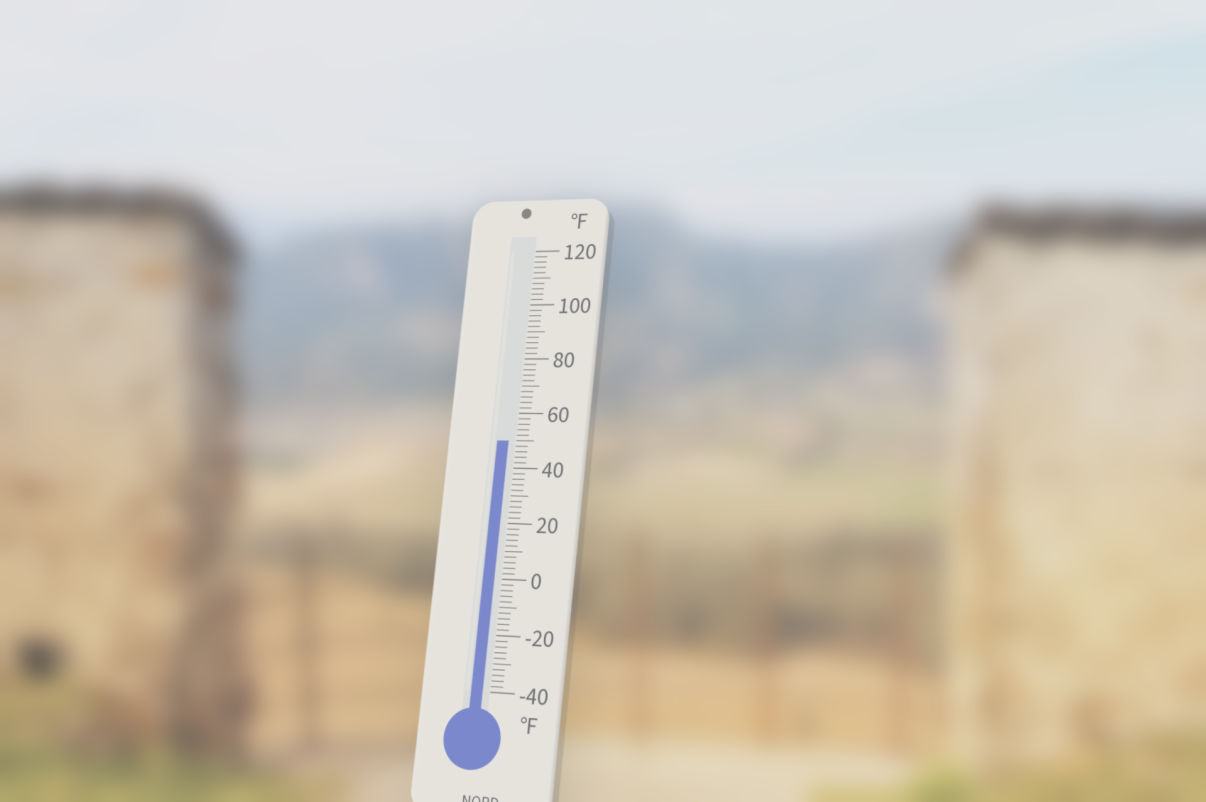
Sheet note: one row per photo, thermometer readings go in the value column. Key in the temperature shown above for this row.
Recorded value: 50 °F
